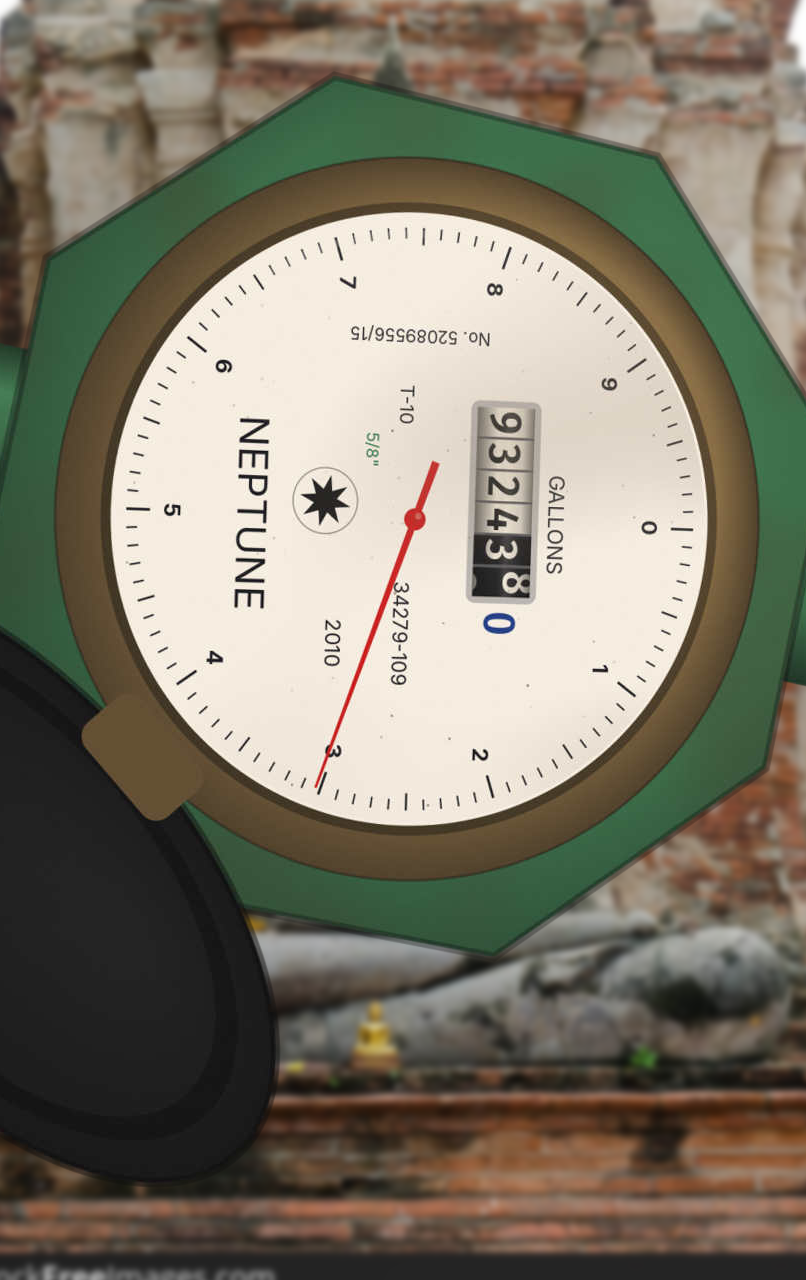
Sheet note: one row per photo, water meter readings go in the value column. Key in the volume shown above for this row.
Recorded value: 9324383.0 gal
